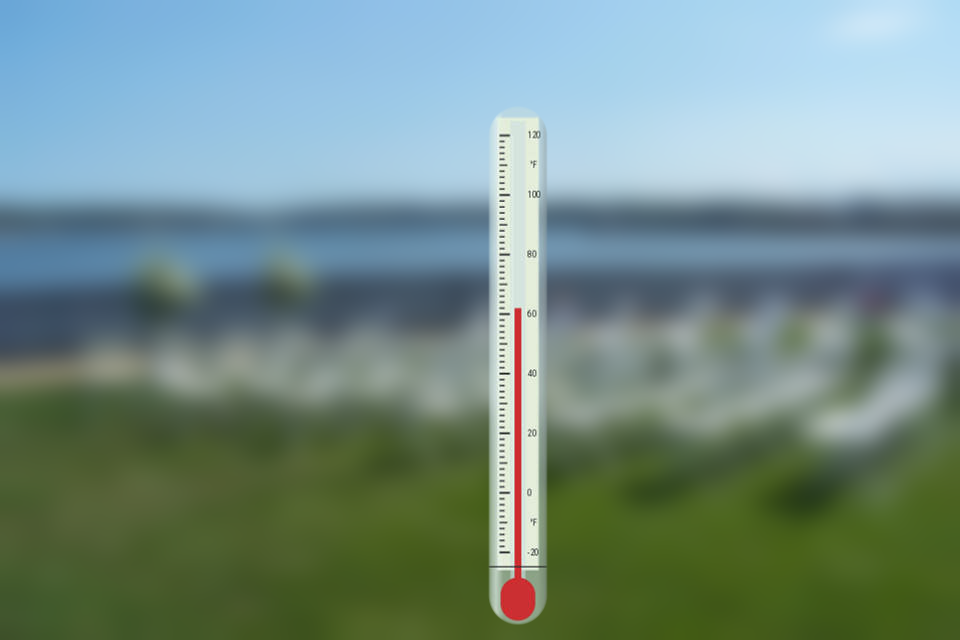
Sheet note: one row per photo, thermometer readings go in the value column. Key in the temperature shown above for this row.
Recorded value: 62 °F
